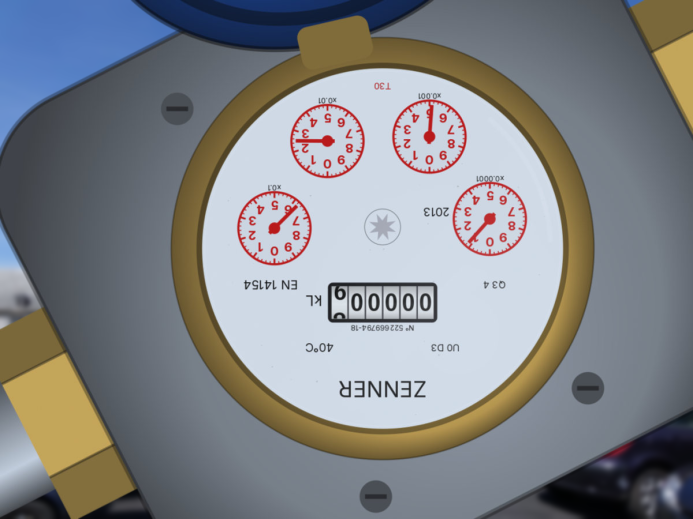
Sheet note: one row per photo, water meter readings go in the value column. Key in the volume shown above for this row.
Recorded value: 8.6251 kL
